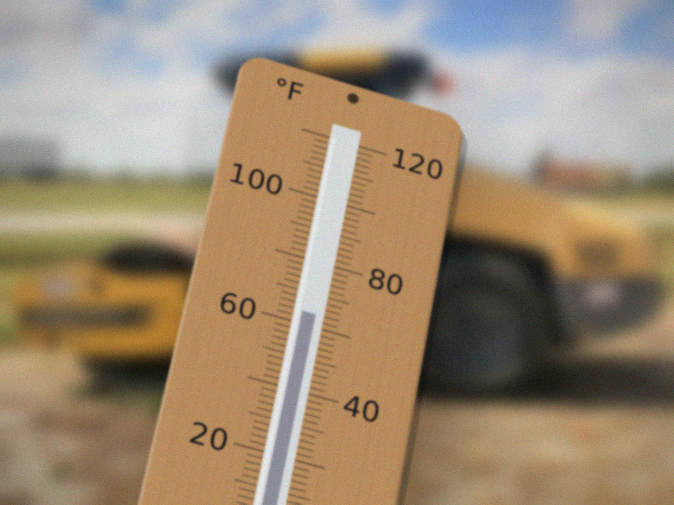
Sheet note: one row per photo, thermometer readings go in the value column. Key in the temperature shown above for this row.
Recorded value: 64 °F
